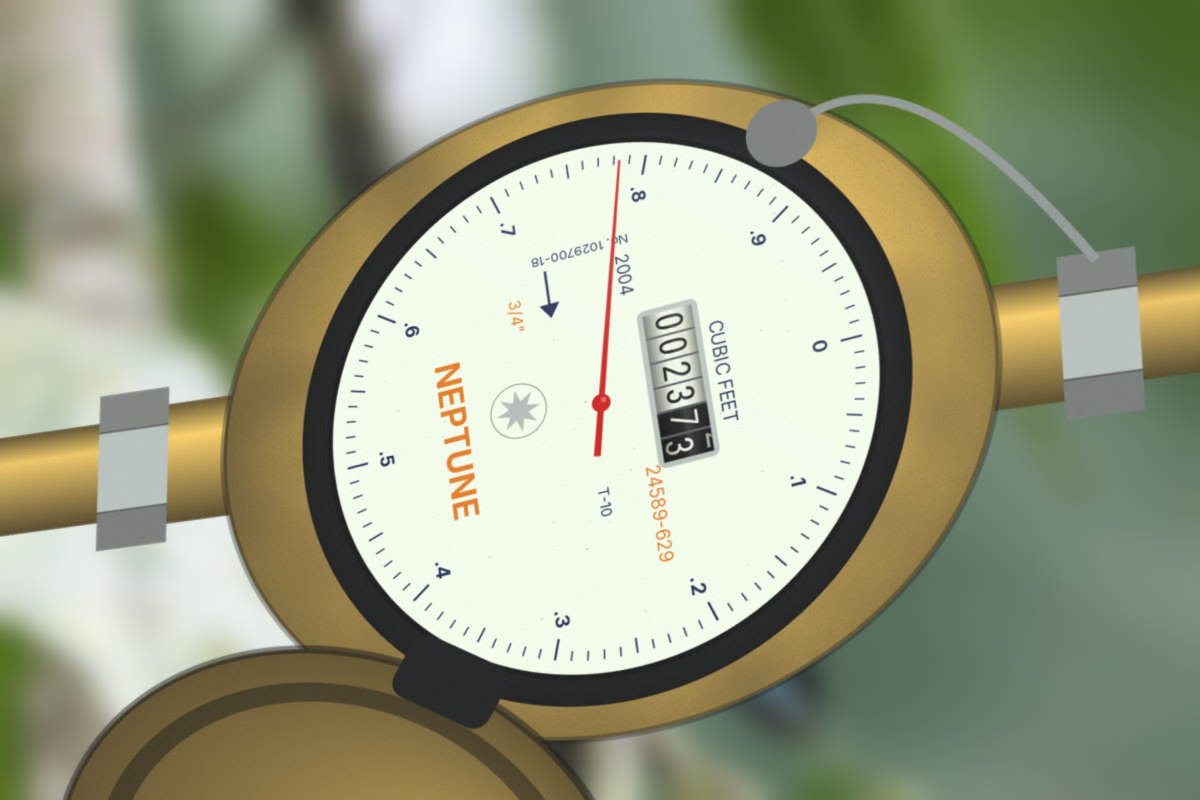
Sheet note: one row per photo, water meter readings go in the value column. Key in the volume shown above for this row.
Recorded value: 2372.78 ft³
